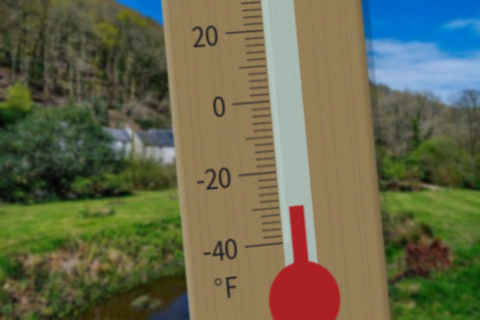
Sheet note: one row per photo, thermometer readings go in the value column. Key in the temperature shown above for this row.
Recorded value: -30 °F
